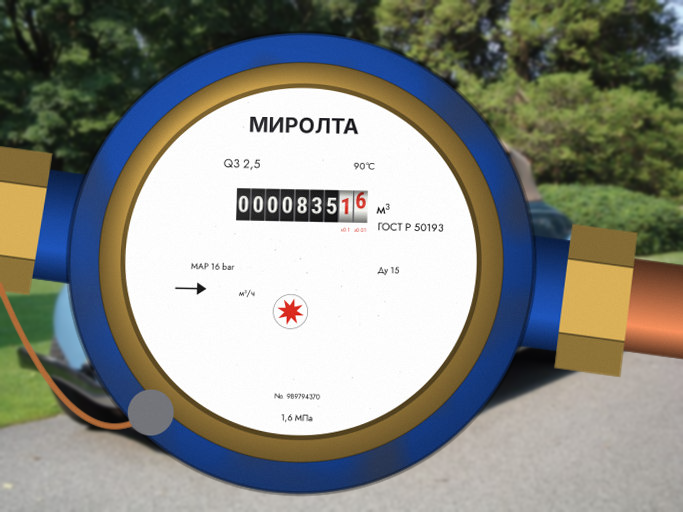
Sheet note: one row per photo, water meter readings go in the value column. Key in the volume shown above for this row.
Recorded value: 835.16 m³
